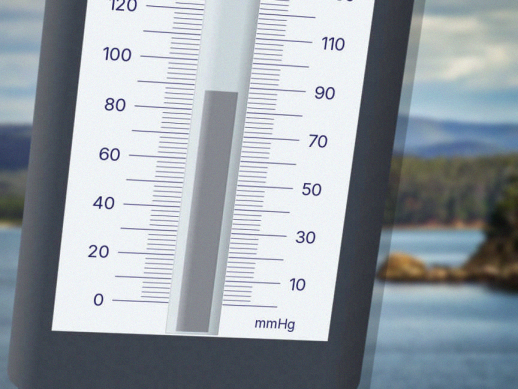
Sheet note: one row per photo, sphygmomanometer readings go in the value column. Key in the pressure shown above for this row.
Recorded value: 88 mmHg
